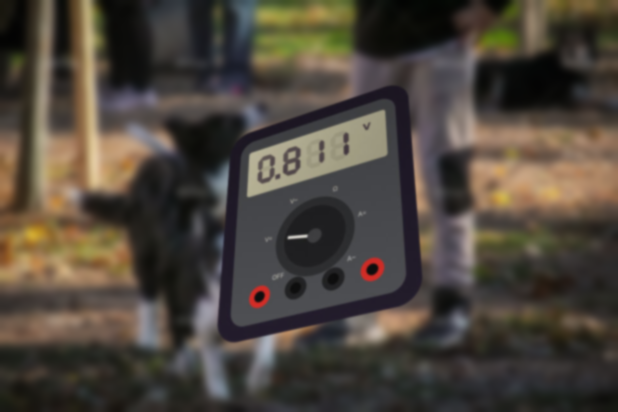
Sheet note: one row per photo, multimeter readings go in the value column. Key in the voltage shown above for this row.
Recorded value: 0.811 V
